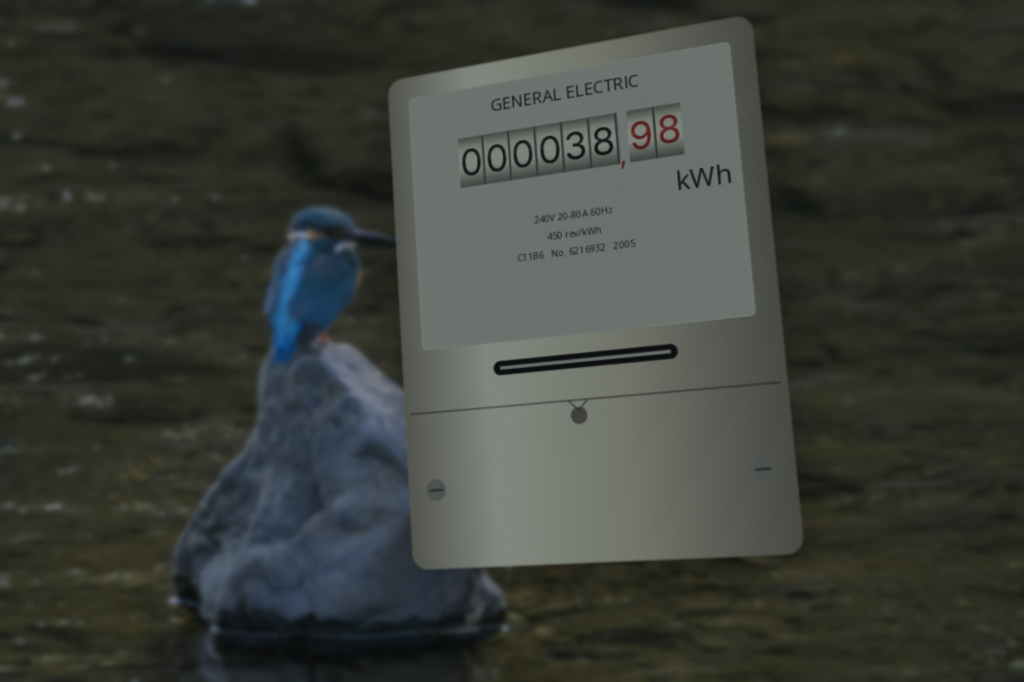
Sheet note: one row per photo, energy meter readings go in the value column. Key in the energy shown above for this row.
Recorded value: 38.98 kWh
